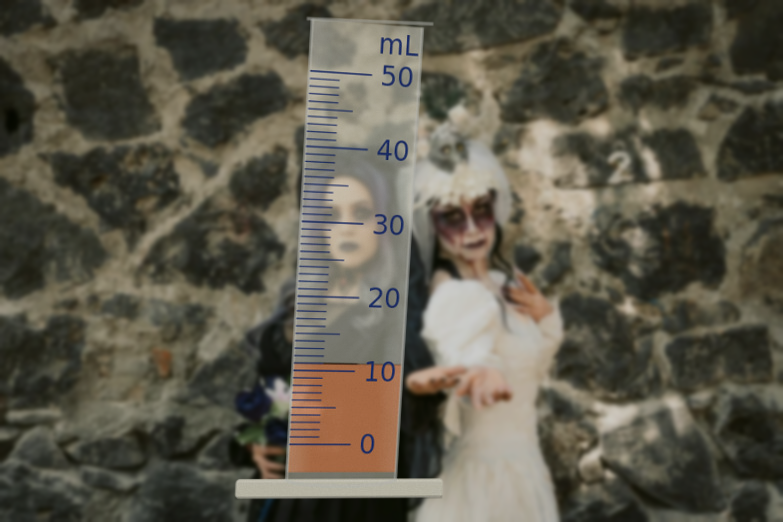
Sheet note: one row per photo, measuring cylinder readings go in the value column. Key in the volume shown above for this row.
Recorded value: 11 mL
